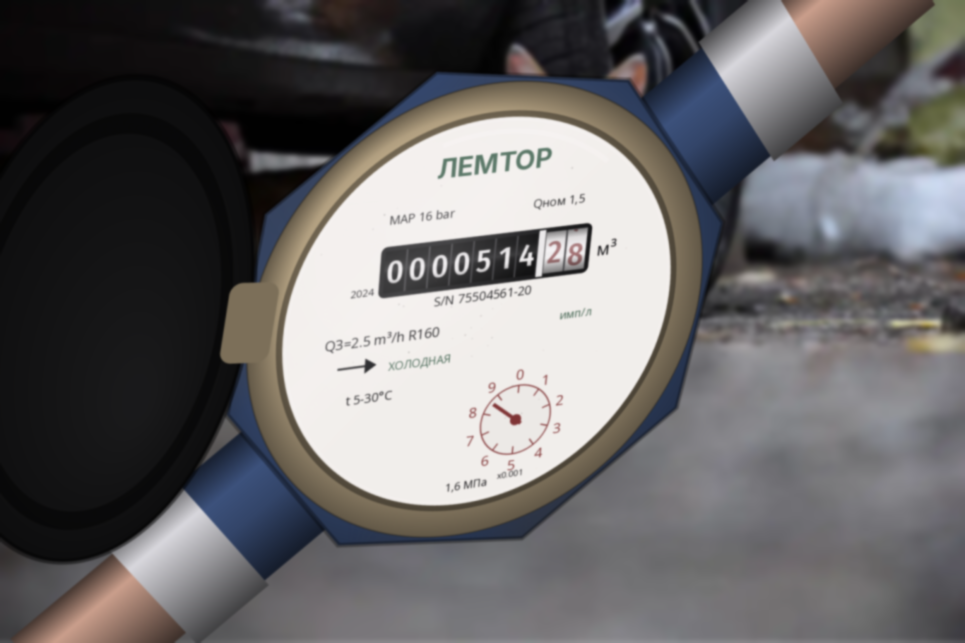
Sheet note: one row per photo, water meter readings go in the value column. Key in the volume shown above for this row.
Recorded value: 514.278 m³
